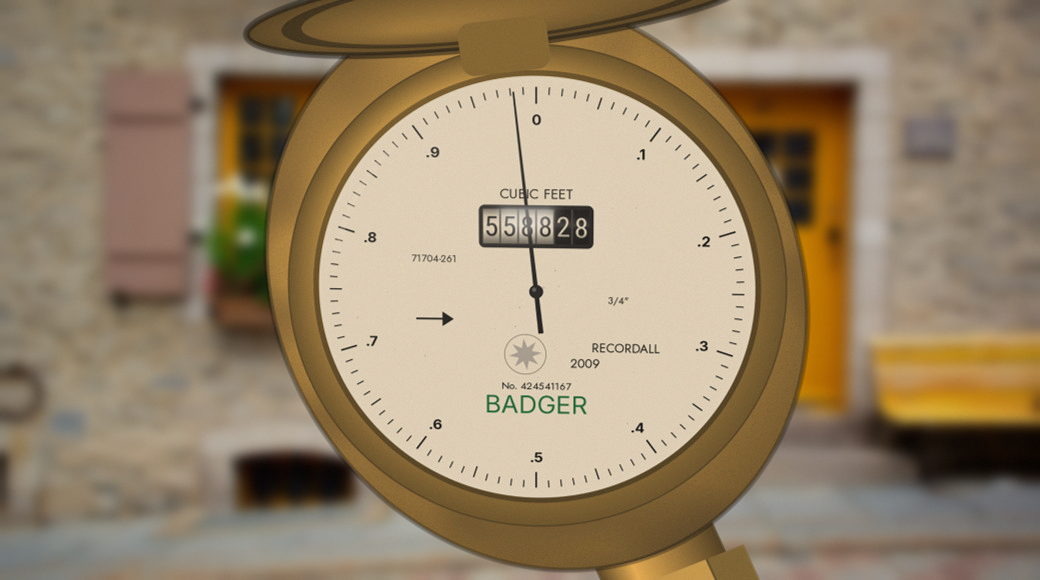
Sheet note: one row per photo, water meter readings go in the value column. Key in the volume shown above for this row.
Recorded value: 558827.98 ft³
